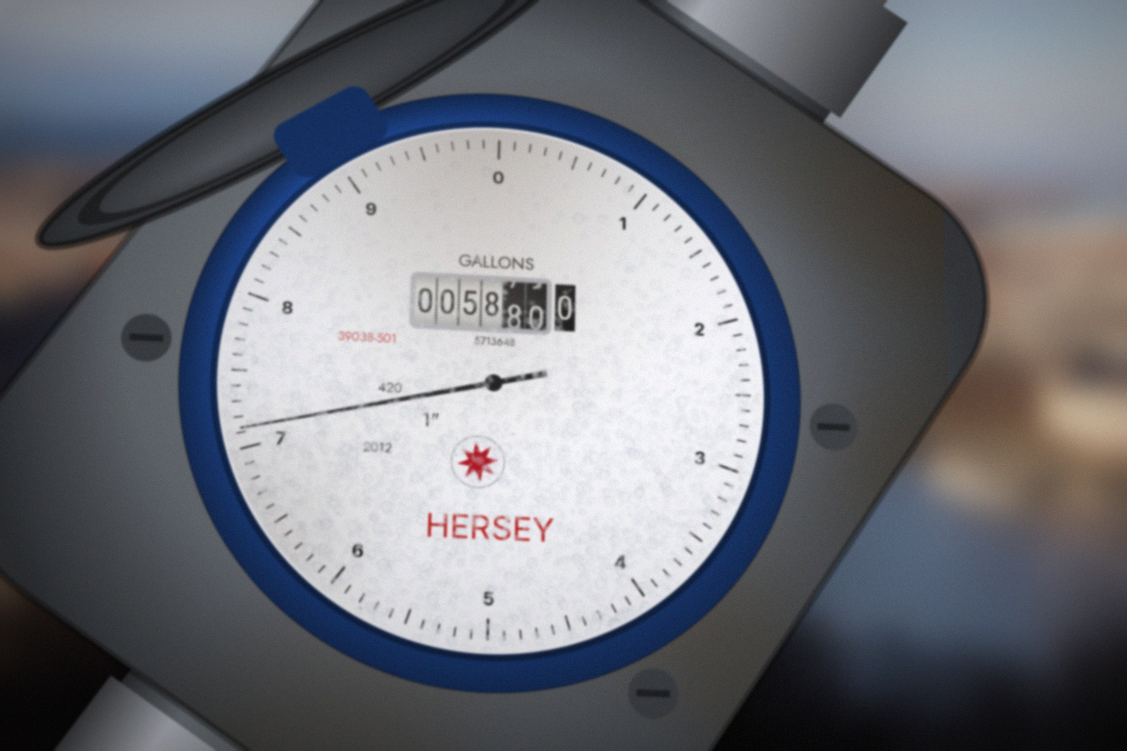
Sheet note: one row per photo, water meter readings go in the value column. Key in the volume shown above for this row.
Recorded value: 58797.1 gal
